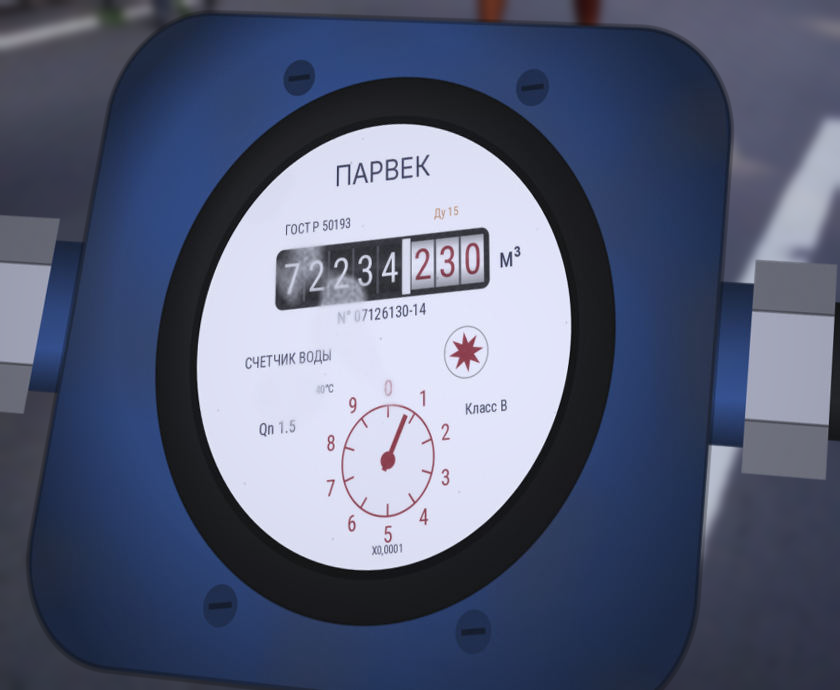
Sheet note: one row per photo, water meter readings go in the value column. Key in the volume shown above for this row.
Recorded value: 72234.2300 m³
